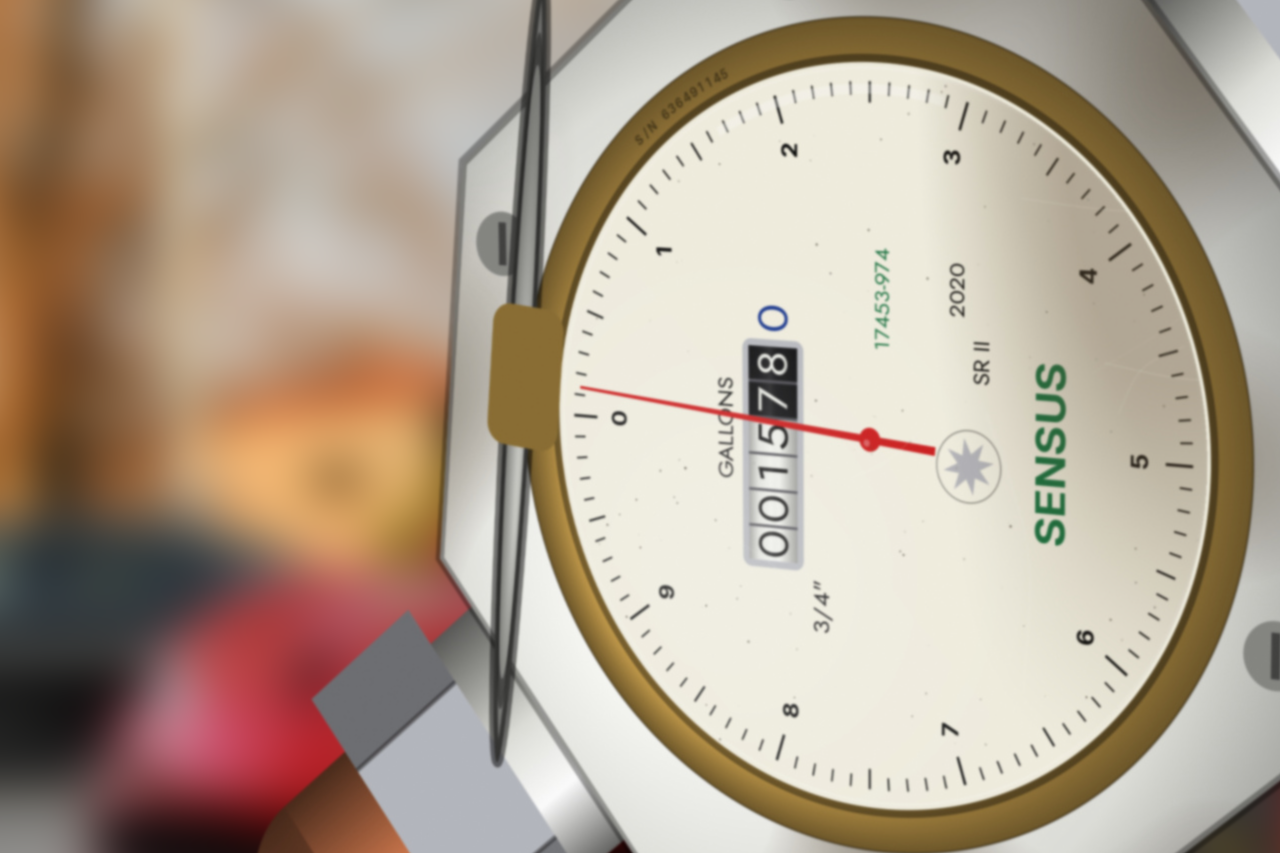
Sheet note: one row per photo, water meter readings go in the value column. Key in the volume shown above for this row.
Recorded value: 15780.1 gal
